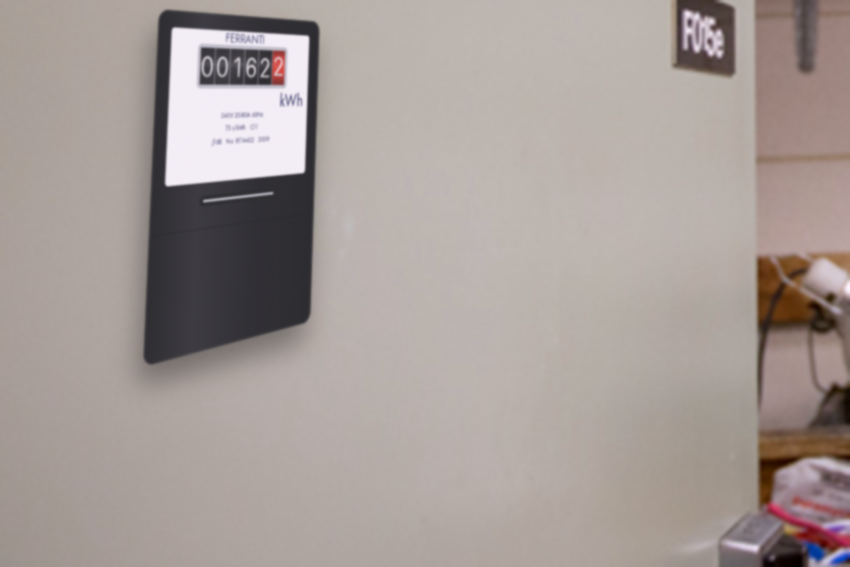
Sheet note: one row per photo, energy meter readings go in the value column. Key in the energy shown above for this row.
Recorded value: 162.2 kWh
